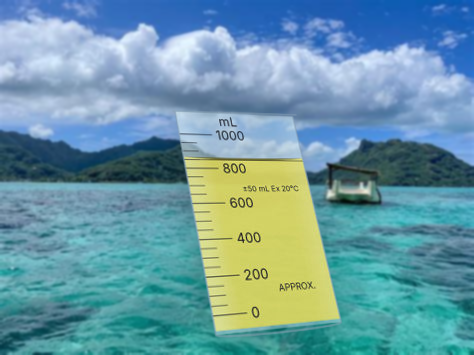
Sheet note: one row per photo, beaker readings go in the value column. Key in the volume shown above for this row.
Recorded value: 850 mL
